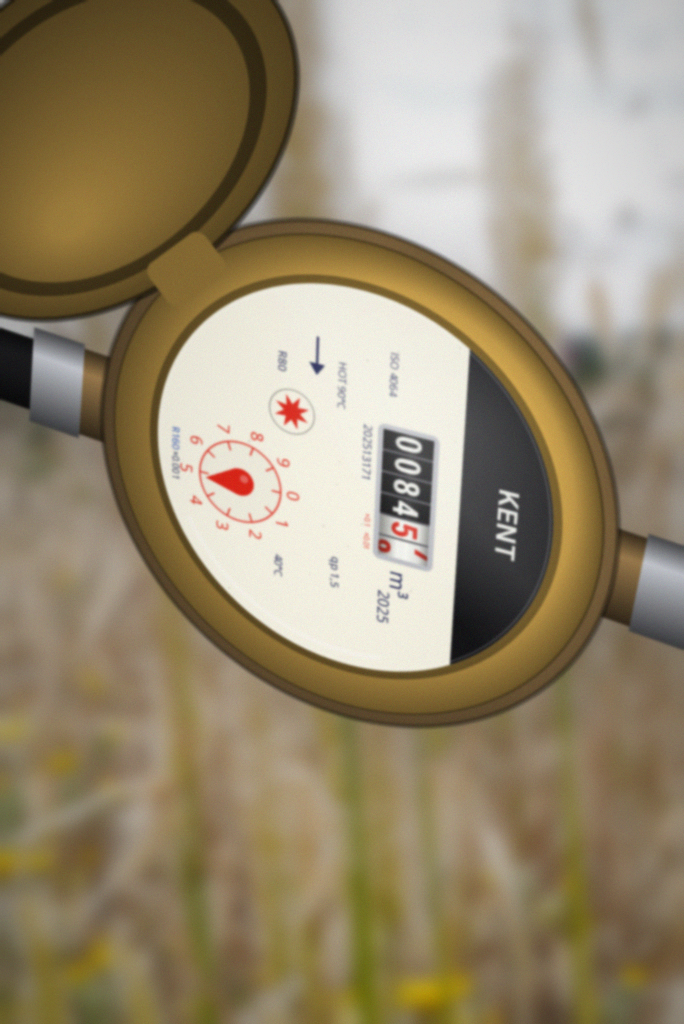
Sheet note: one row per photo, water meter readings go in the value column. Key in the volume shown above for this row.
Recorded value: 84.574 m³
